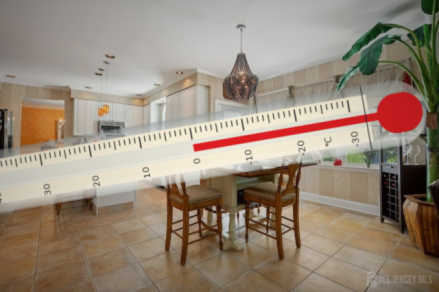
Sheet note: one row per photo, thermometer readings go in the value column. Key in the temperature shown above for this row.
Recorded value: 0 °C
